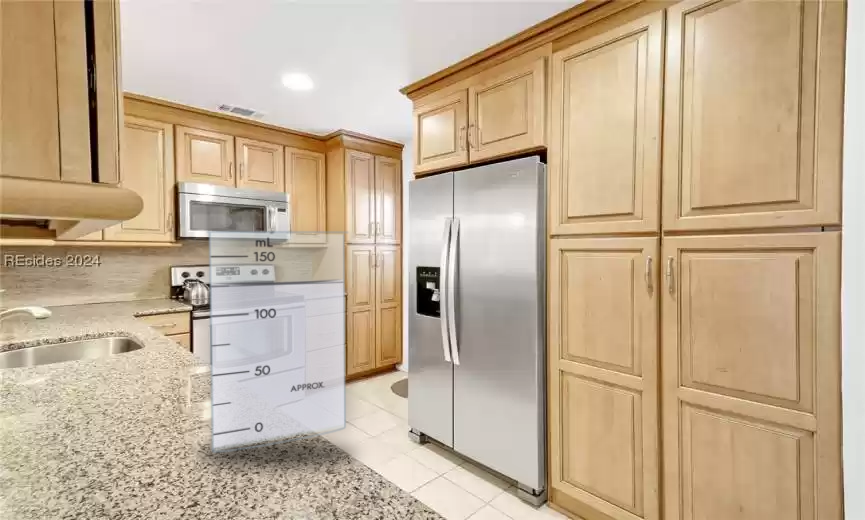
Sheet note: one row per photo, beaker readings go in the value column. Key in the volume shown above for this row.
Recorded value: 125 mL
